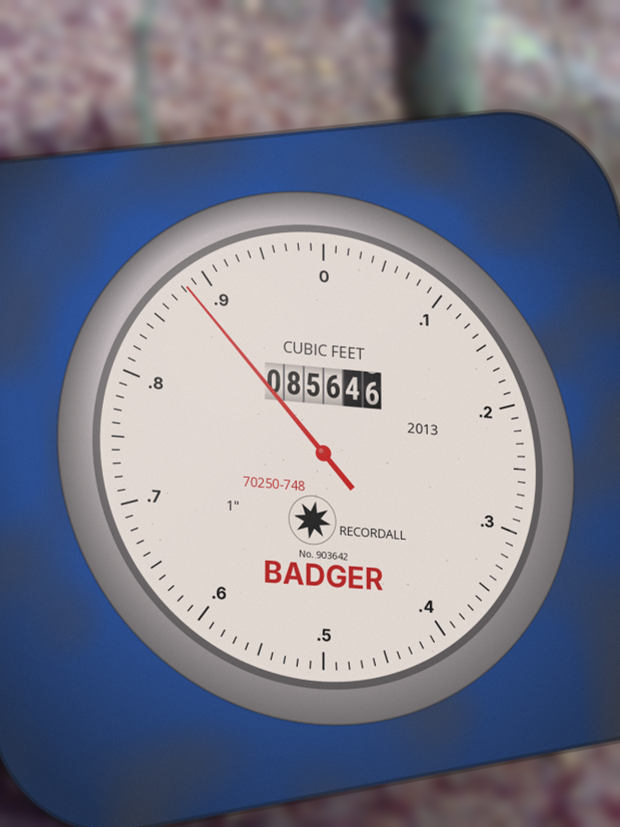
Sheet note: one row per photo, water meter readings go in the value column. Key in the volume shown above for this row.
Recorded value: 85645.88 ft³
